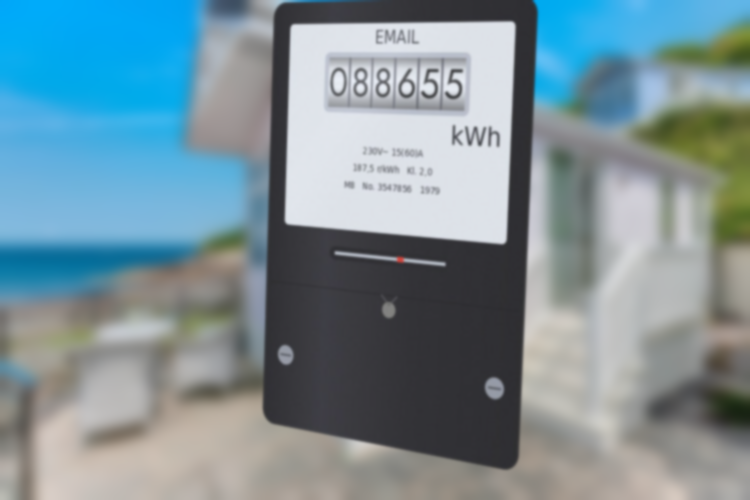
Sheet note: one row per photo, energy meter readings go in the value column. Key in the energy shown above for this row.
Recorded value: 88655 kWh
